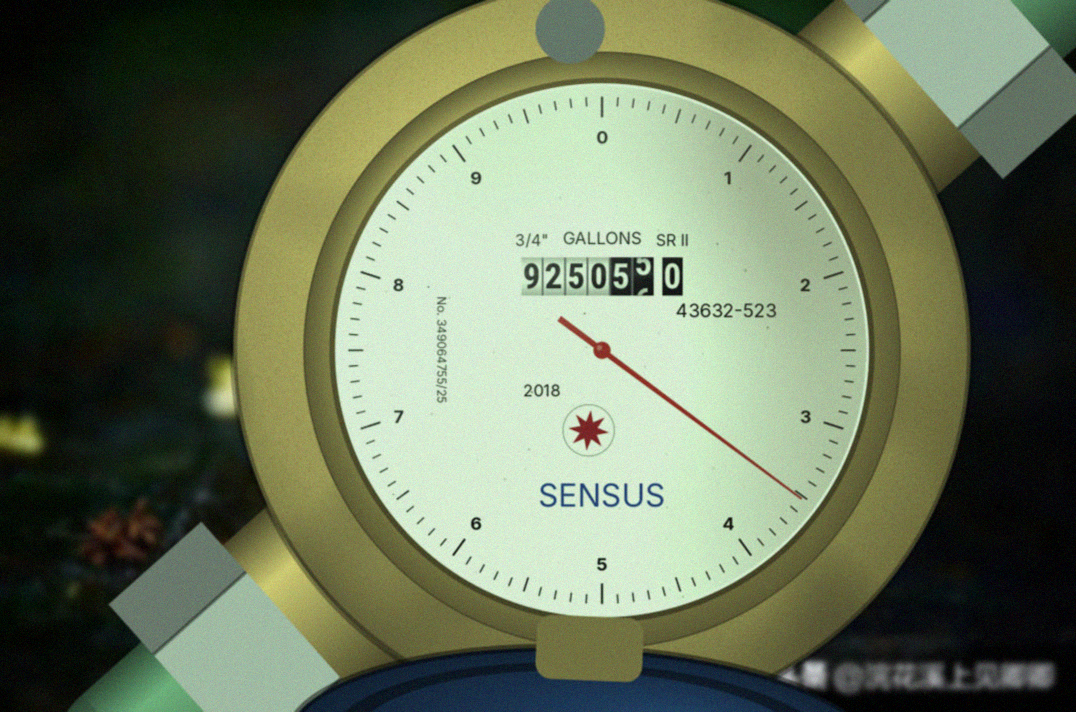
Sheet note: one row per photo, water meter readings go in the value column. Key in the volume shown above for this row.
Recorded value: 9250553.5 gal
